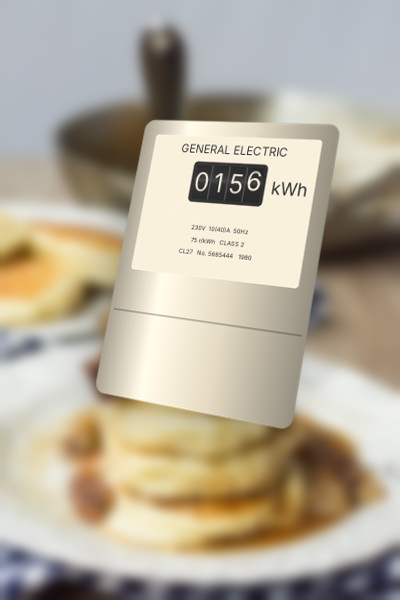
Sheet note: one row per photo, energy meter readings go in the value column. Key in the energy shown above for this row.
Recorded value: 156 kWh
